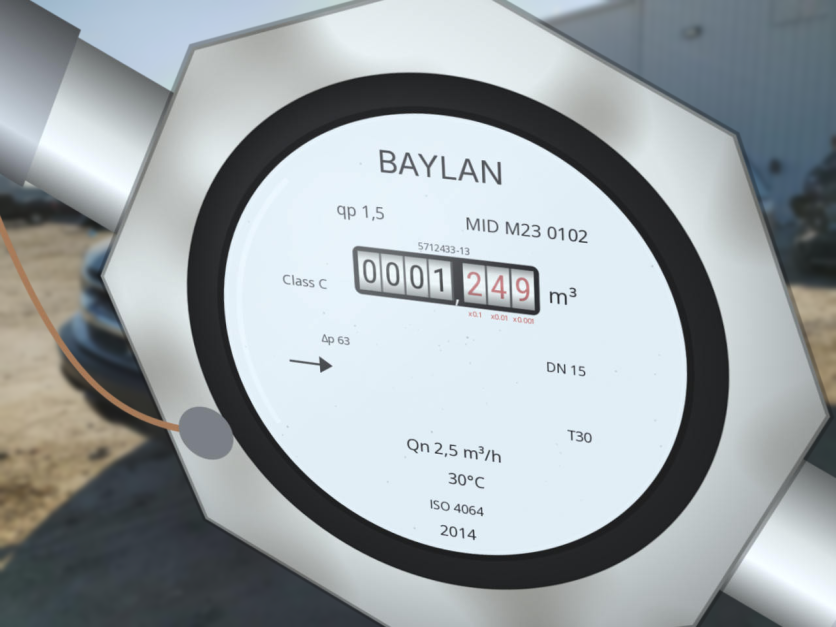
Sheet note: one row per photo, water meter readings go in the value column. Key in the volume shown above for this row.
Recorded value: 1.249 m³
